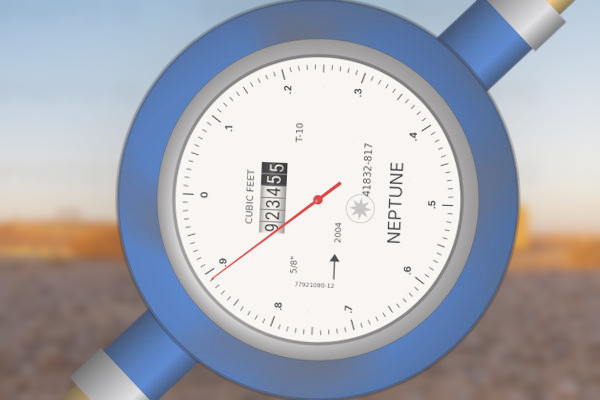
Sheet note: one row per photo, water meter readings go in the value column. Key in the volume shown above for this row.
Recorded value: 923454.89 ft³
